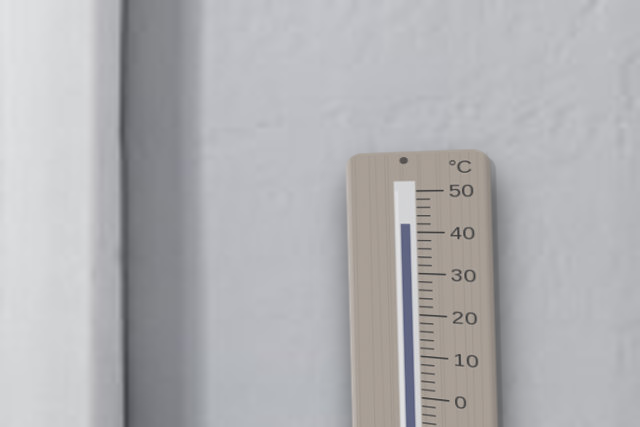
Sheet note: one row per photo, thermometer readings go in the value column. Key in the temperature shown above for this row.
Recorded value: 42 °C
